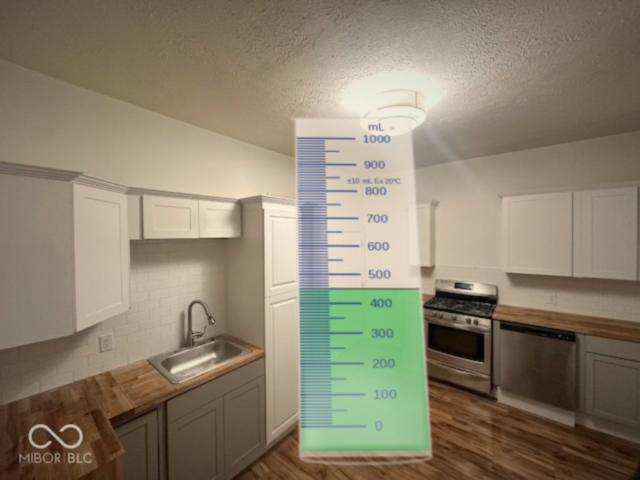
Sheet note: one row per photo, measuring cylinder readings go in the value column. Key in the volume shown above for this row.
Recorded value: 450 mL
